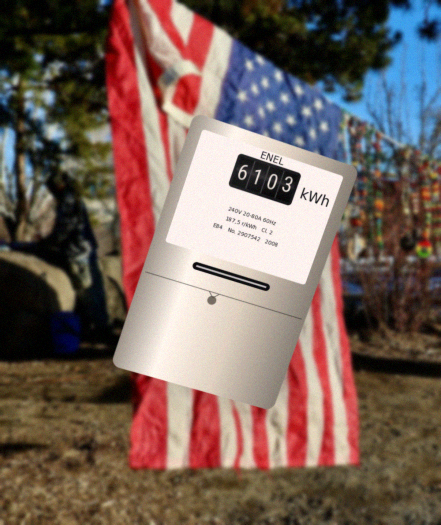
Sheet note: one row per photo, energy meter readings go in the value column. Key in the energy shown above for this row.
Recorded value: 6103 kWh
